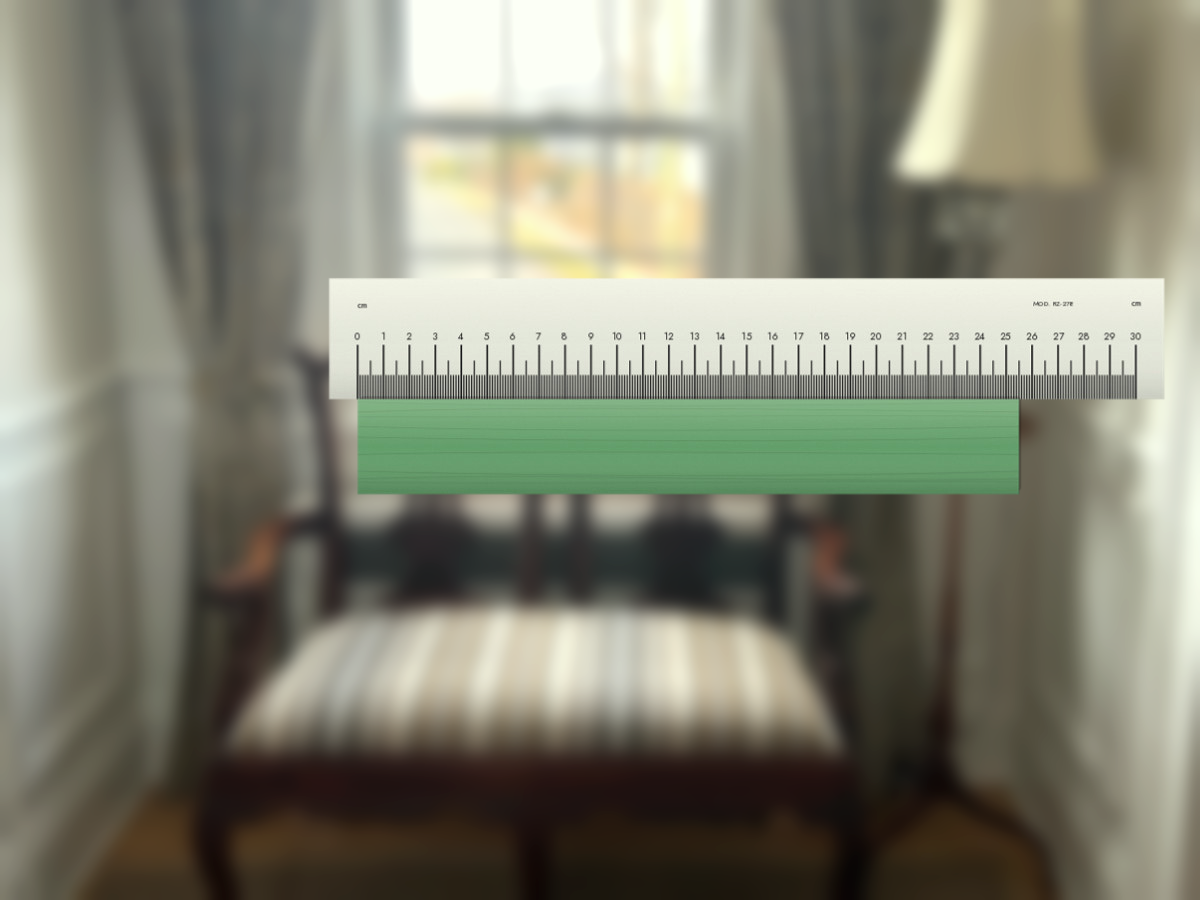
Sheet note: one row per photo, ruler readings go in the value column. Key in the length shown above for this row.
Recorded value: 25.5 cm
